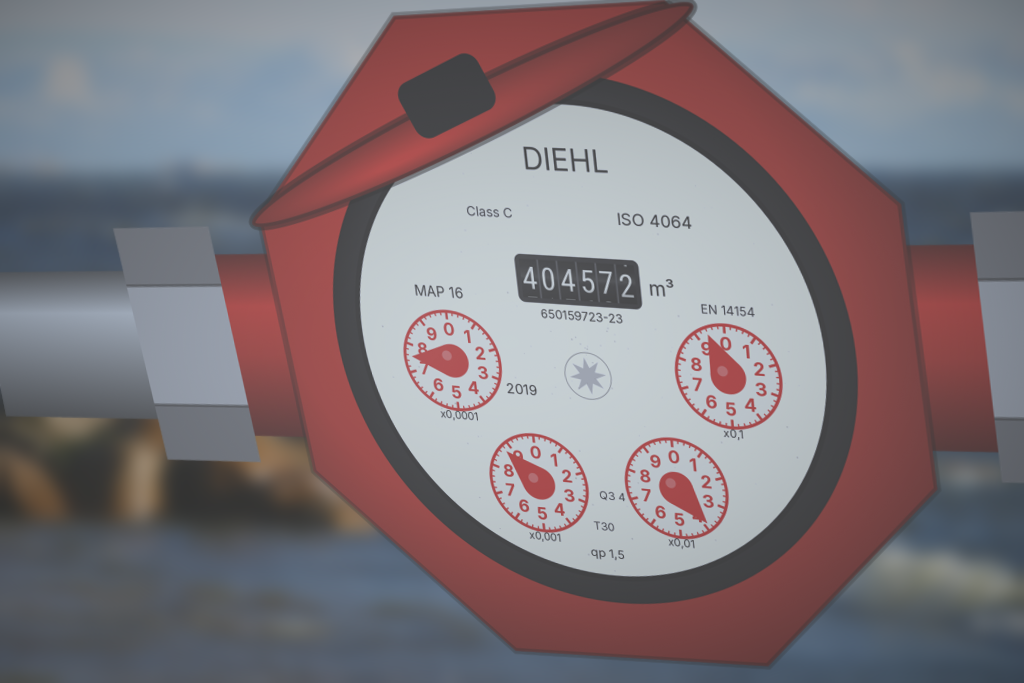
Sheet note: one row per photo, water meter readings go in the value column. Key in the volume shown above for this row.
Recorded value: 404571.9387 m³
